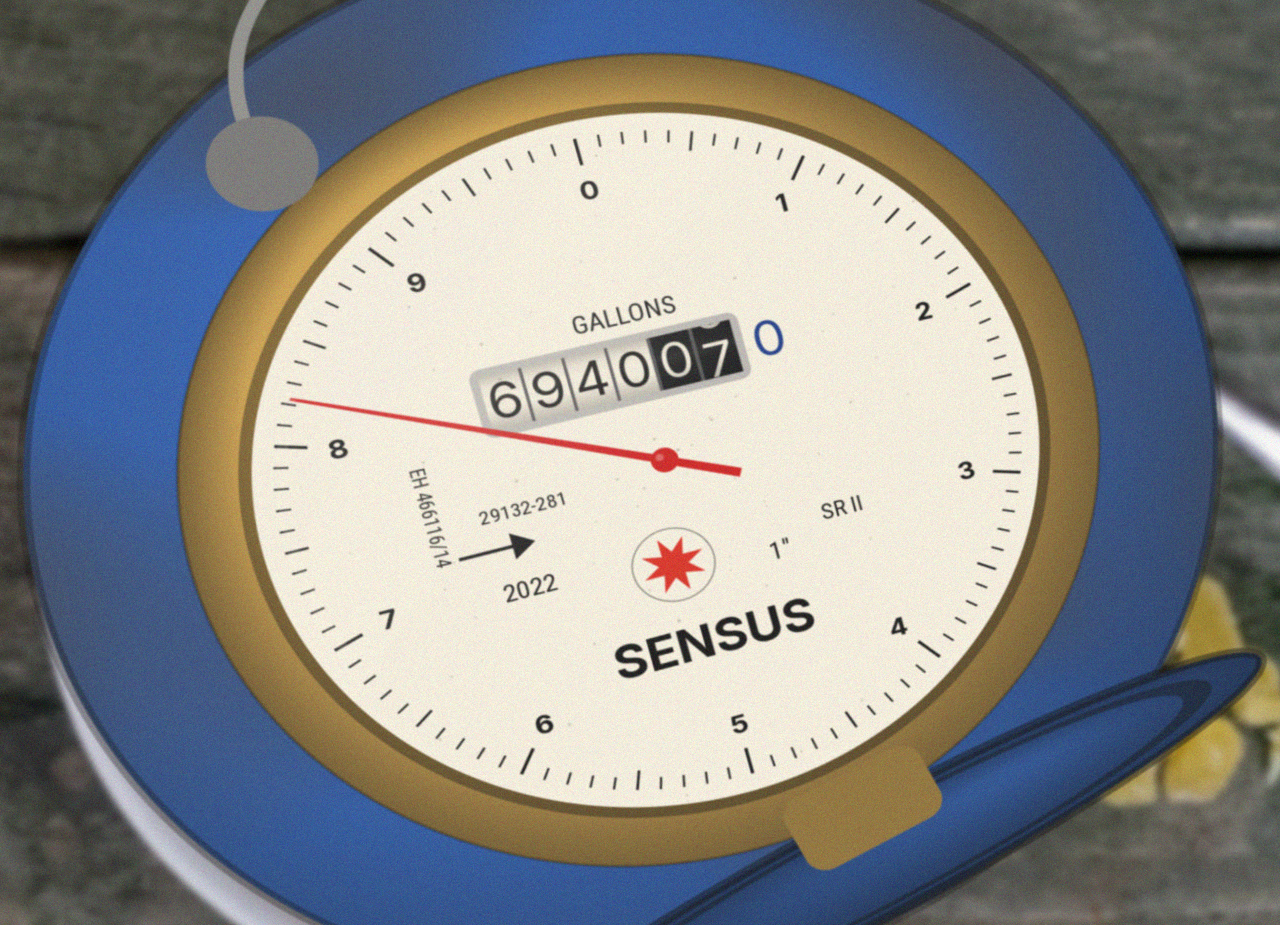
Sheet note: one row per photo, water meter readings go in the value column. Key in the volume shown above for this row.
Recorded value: 6940068.2 gal
